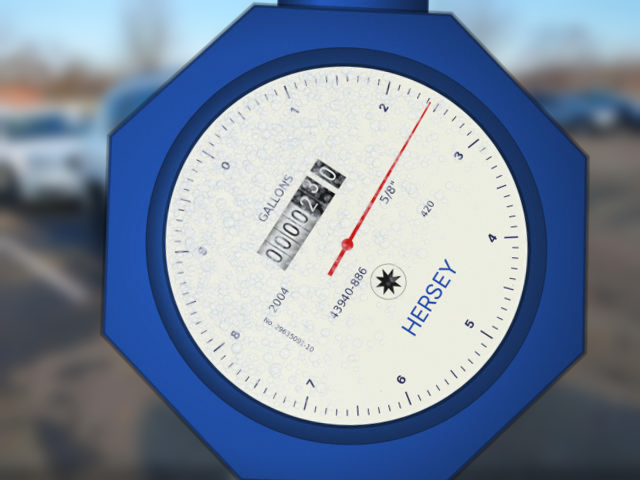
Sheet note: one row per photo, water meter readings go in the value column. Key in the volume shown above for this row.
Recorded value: 232.4 gal
